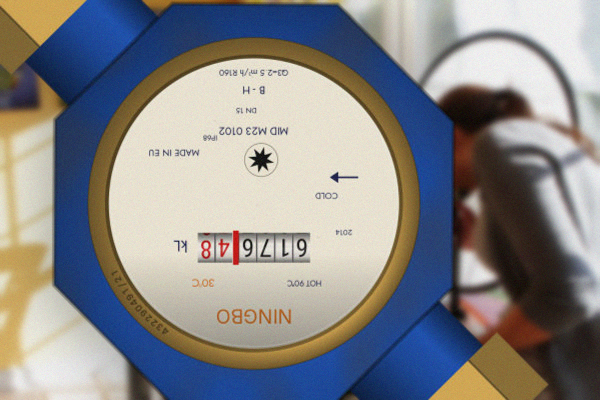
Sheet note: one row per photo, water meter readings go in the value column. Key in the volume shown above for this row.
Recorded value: 6176.48 kL
